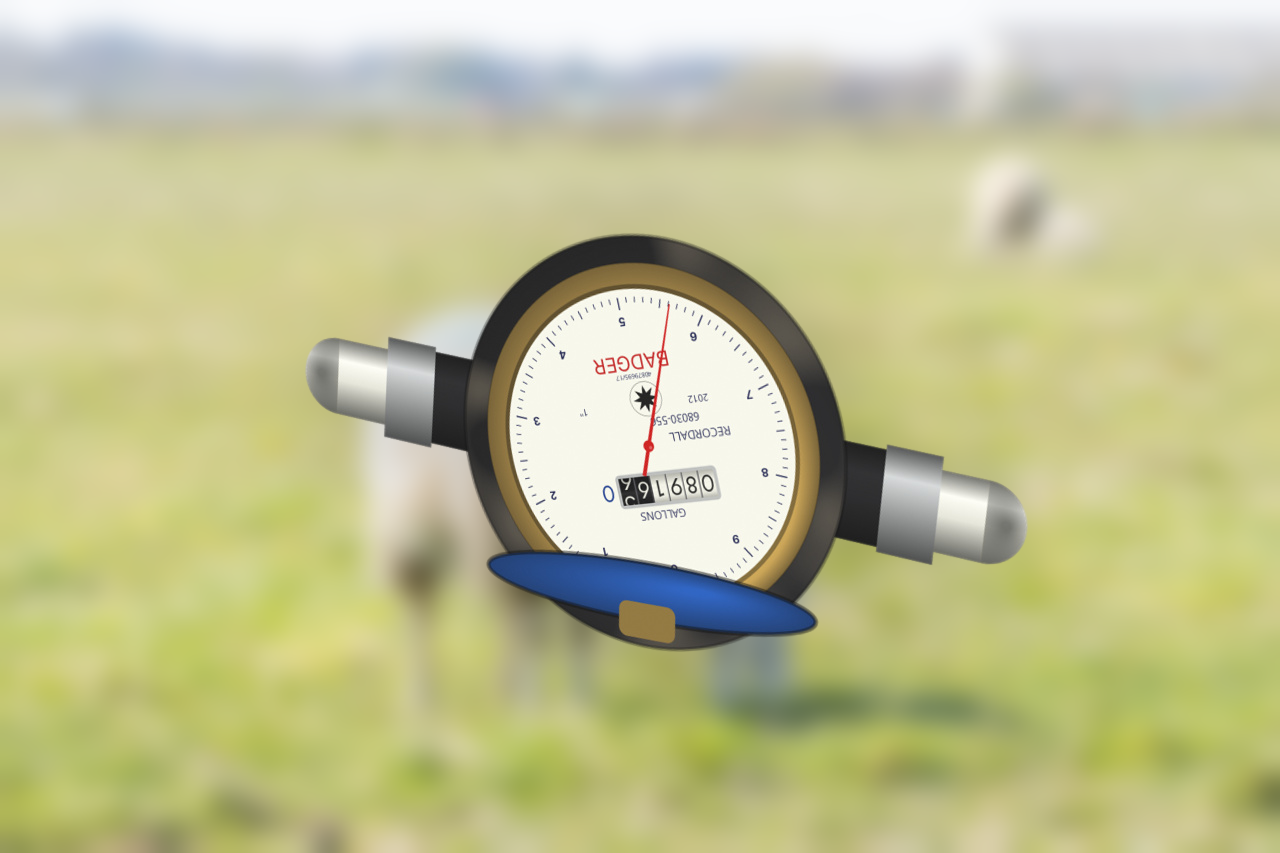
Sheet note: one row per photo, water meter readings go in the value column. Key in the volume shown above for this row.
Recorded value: 891655.6 gal
